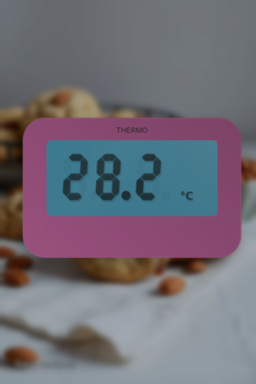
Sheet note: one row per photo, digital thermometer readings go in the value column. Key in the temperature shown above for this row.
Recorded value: 28.2 °C
